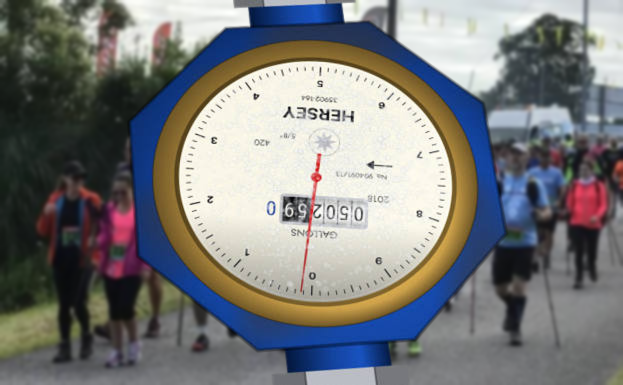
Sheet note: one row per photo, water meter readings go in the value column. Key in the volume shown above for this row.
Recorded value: 502590.1 gal
